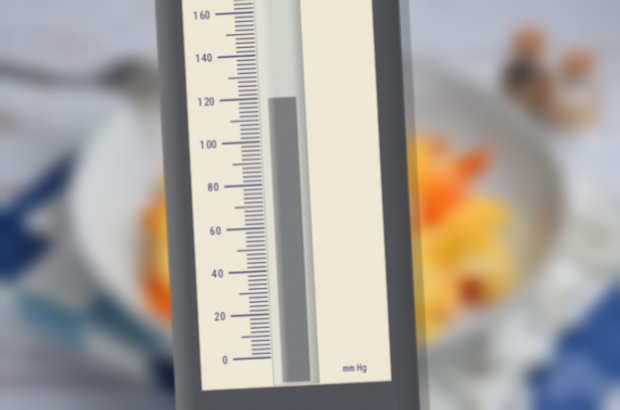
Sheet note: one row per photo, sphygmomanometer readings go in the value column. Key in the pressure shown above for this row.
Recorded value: 120 mmHg
